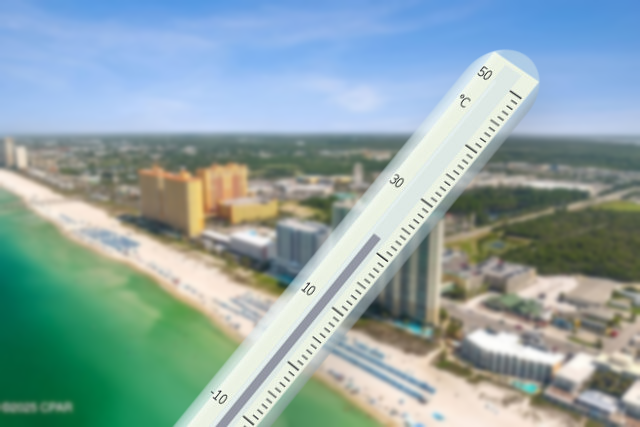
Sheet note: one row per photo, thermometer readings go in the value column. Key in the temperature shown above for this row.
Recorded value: 22 °C
